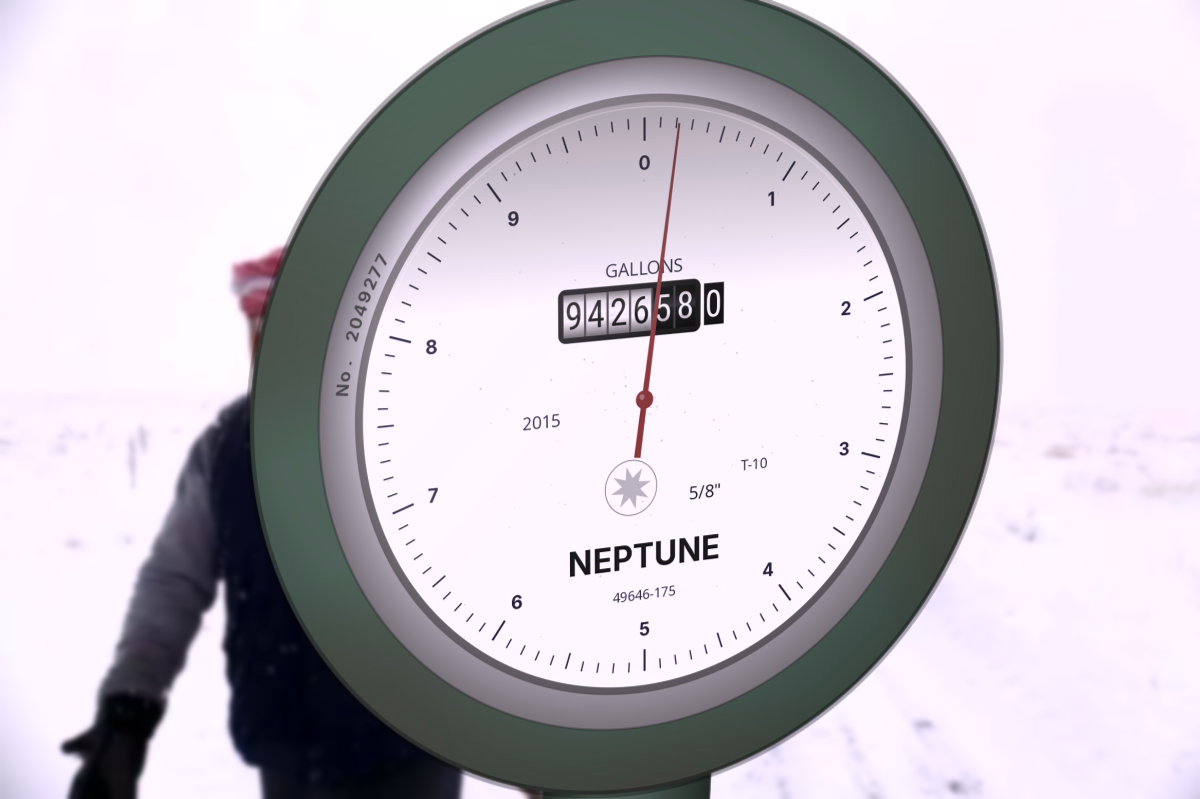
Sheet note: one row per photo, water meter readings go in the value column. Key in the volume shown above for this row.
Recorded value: 9426580.2 gal
